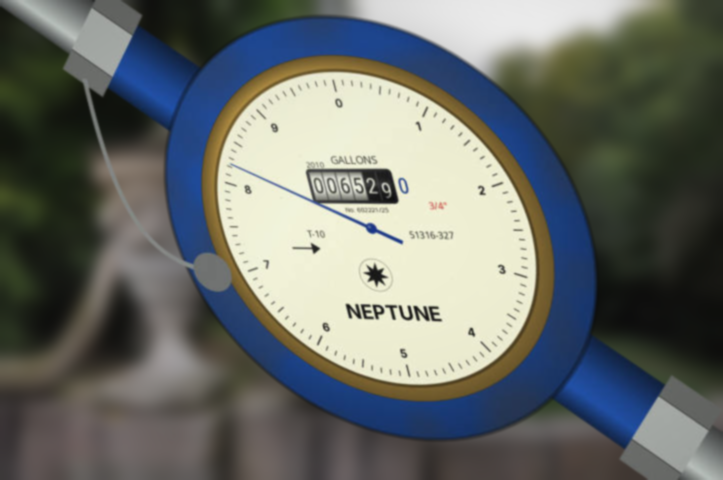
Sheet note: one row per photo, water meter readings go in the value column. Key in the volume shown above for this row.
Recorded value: 65288.2 gal
